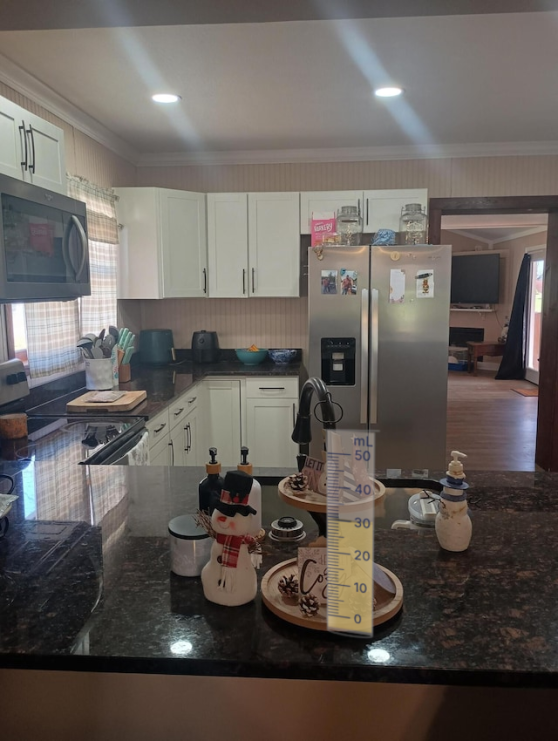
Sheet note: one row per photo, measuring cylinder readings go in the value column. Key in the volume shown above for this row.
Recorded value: 30 mL
